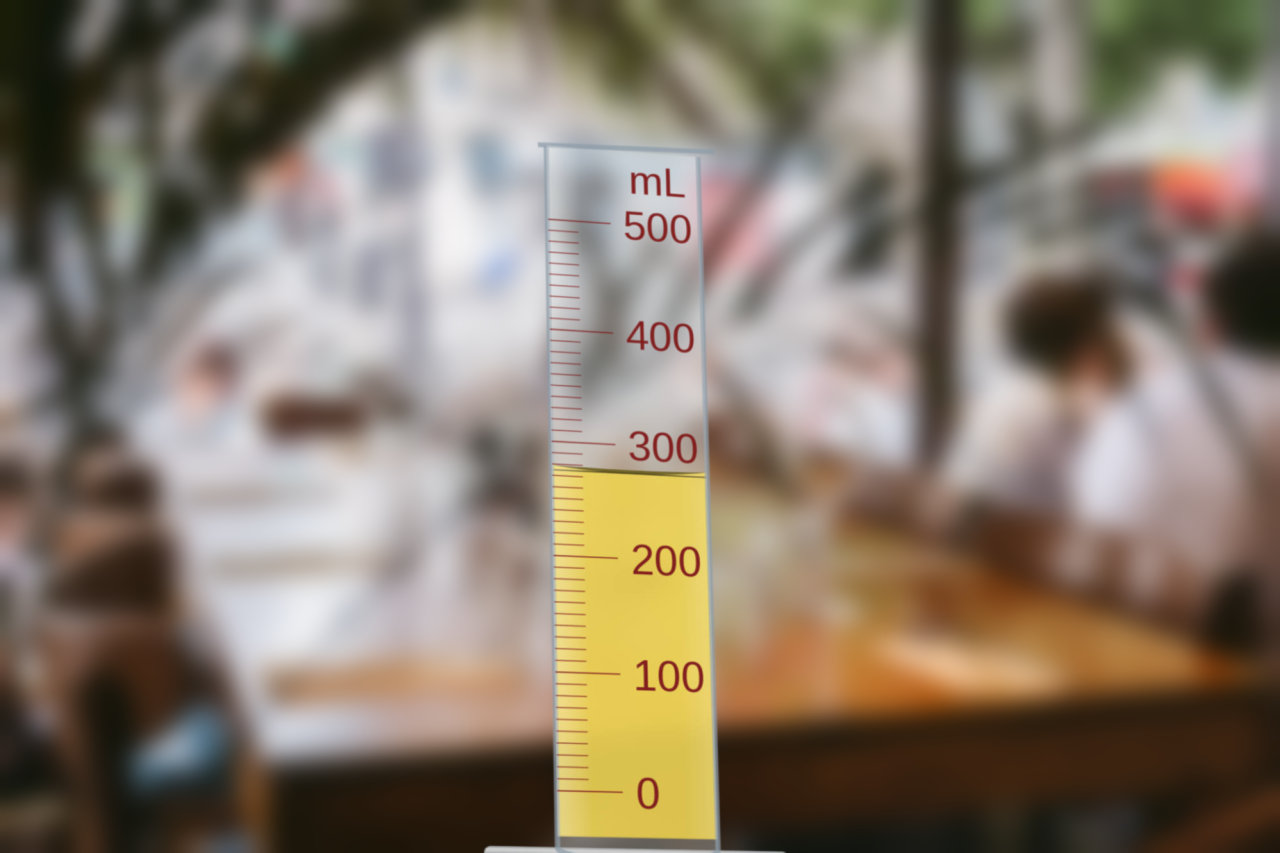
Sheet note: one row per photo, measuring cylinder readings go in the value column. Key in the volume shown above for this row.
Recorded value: 275 mL
